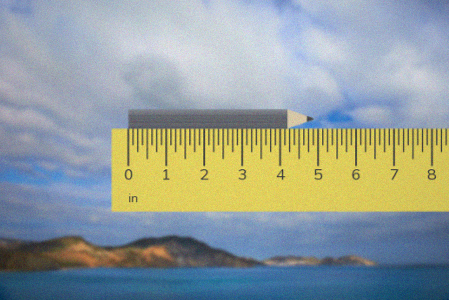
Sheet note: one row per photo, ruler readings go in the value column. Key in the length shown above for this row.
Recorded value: 4.875 in
